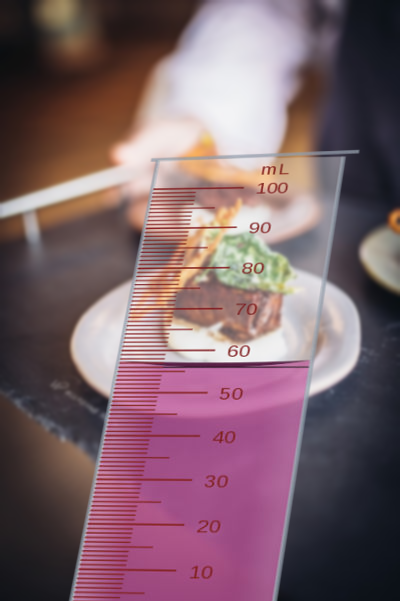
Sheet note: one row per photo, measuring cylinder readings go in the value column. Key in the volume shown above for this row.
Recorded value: 56 mL
